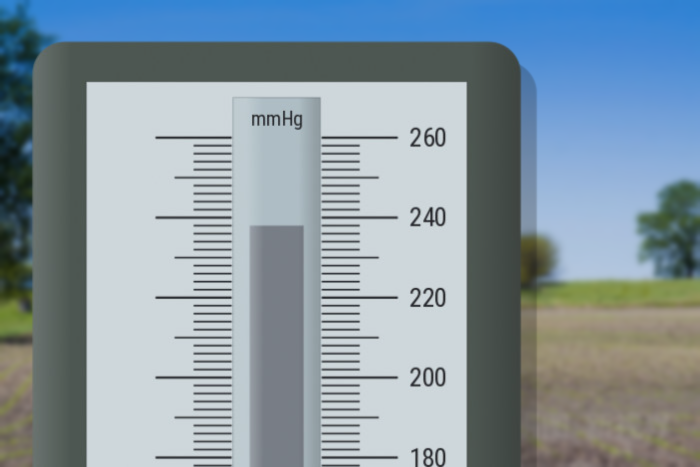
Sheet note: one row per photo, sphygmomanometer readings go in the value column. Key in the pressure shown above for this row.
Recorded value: 238 mmHg
